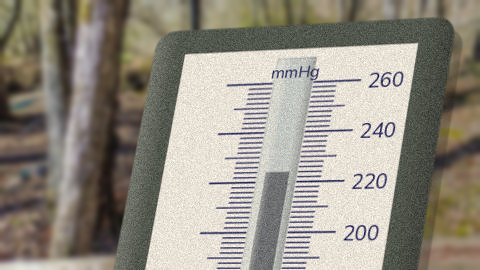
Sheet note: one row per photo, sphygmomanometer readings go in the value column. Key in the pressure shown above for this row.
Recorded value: 224 mmHg
